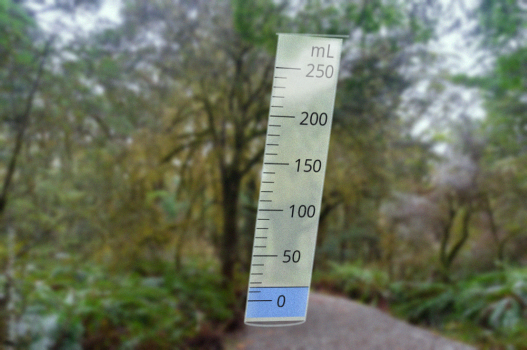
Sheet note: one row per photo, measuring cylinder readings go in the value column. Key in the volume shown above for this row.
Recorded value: 15 mL
